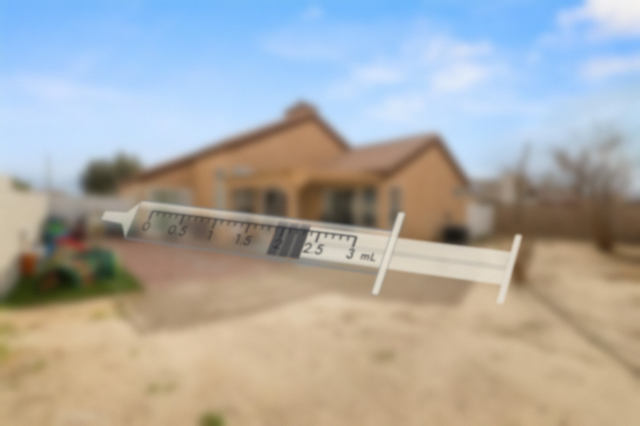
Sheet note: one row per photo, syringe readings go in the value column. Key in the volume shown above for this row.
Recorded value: 1.9 mL
